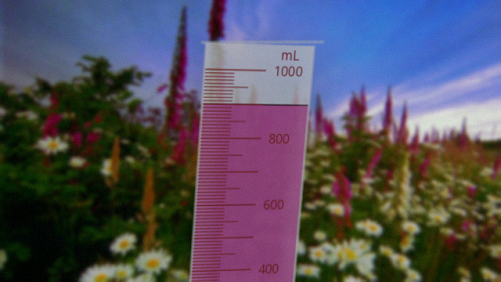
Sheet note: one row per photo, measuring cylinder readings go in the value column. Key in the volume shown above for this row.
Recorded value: 900 mL
